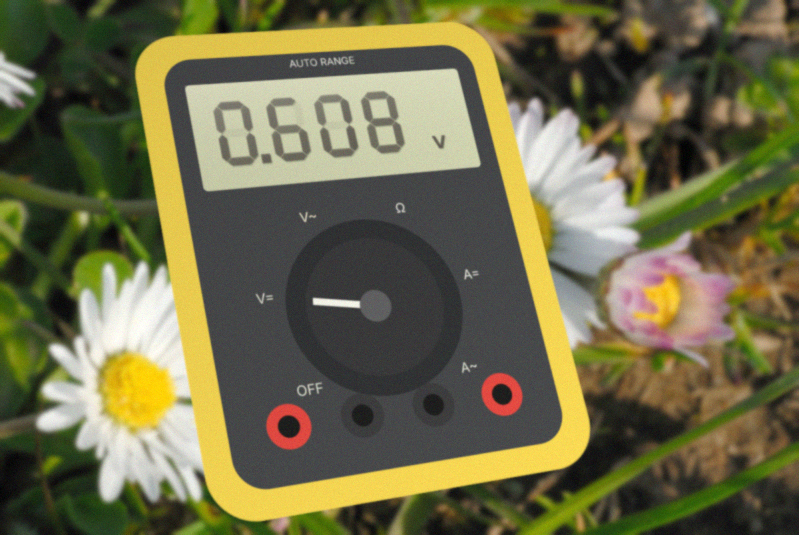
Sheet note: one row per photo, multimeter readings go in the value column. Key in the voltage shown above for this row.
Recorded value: 0.608 V
